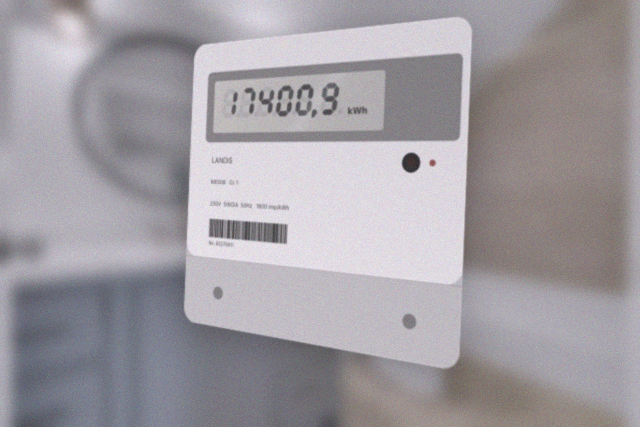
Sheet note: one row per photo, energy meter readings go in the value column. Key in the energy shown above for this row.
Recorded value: 17400.9 kWh
